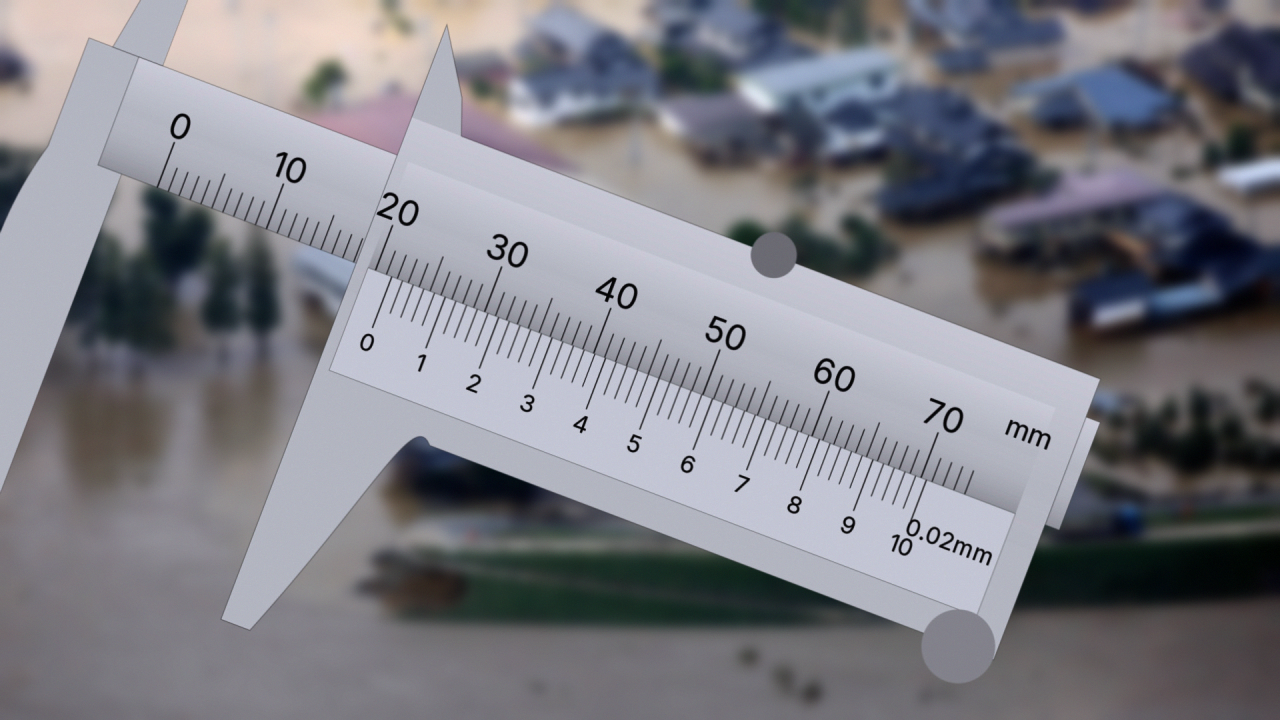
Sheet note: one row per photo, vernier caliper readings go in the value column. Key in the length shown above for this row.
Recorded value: 21.5 mm
